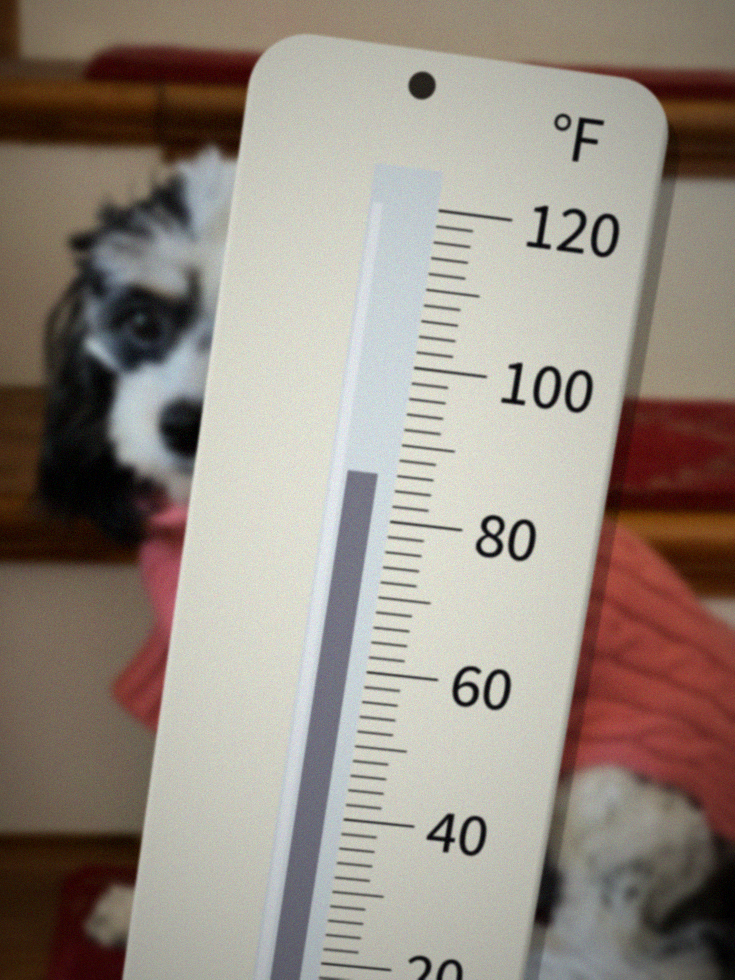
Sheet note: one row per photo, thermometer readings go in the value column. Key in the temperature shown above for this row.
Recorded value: 86 °F
